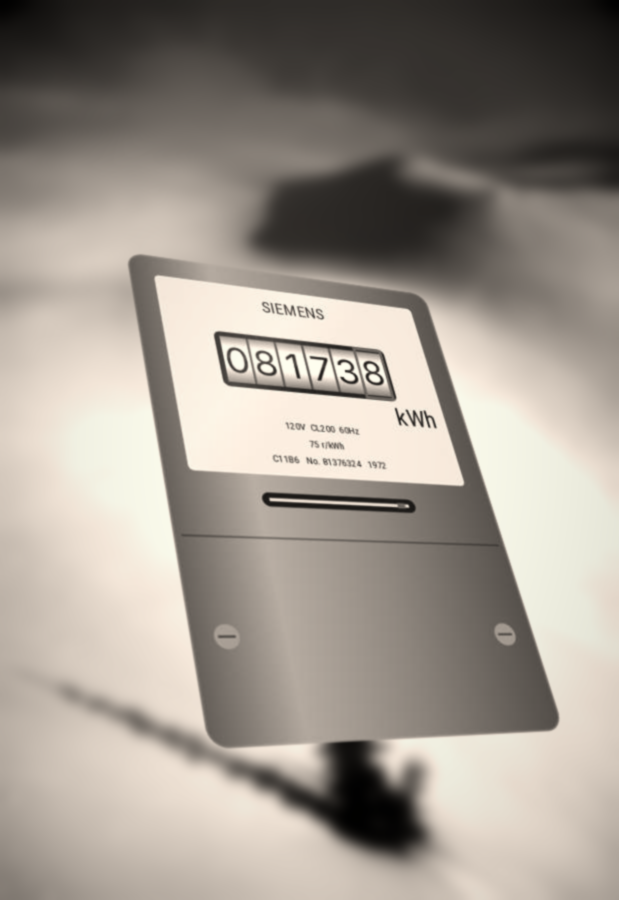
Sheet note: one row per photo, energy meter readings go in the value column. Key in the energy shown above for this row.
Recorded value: 8173.8 kWh
